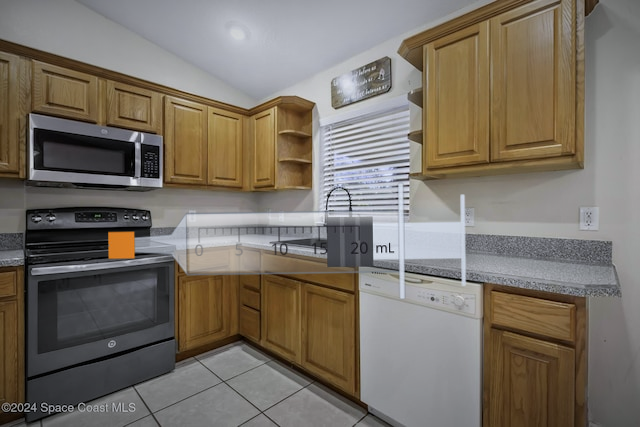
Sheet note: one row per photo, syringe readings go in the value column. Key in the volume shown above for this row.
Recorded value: 16 mL
